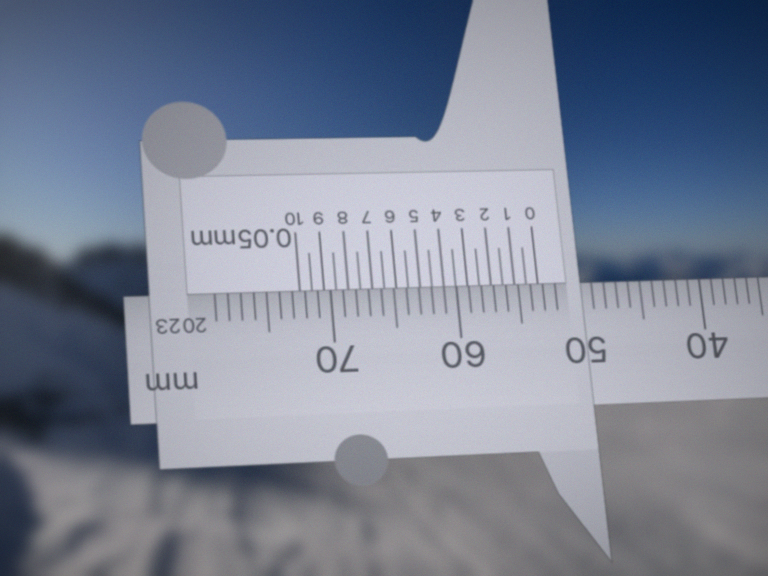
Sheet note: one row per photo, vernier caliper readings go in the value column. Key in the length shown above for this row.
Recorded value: 53.4 mm
